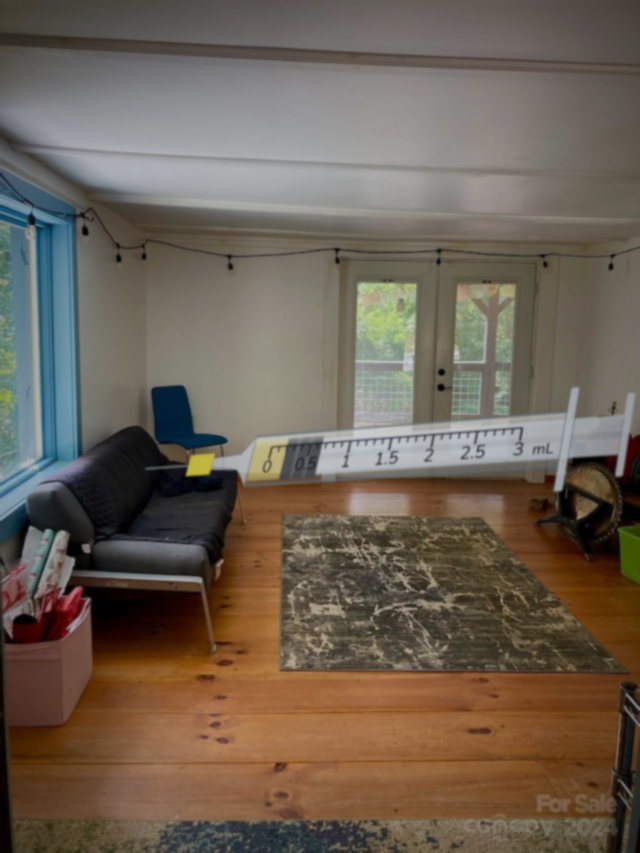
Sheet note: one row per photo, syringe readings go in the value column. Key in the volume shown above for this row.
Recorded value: 0.2 mL
